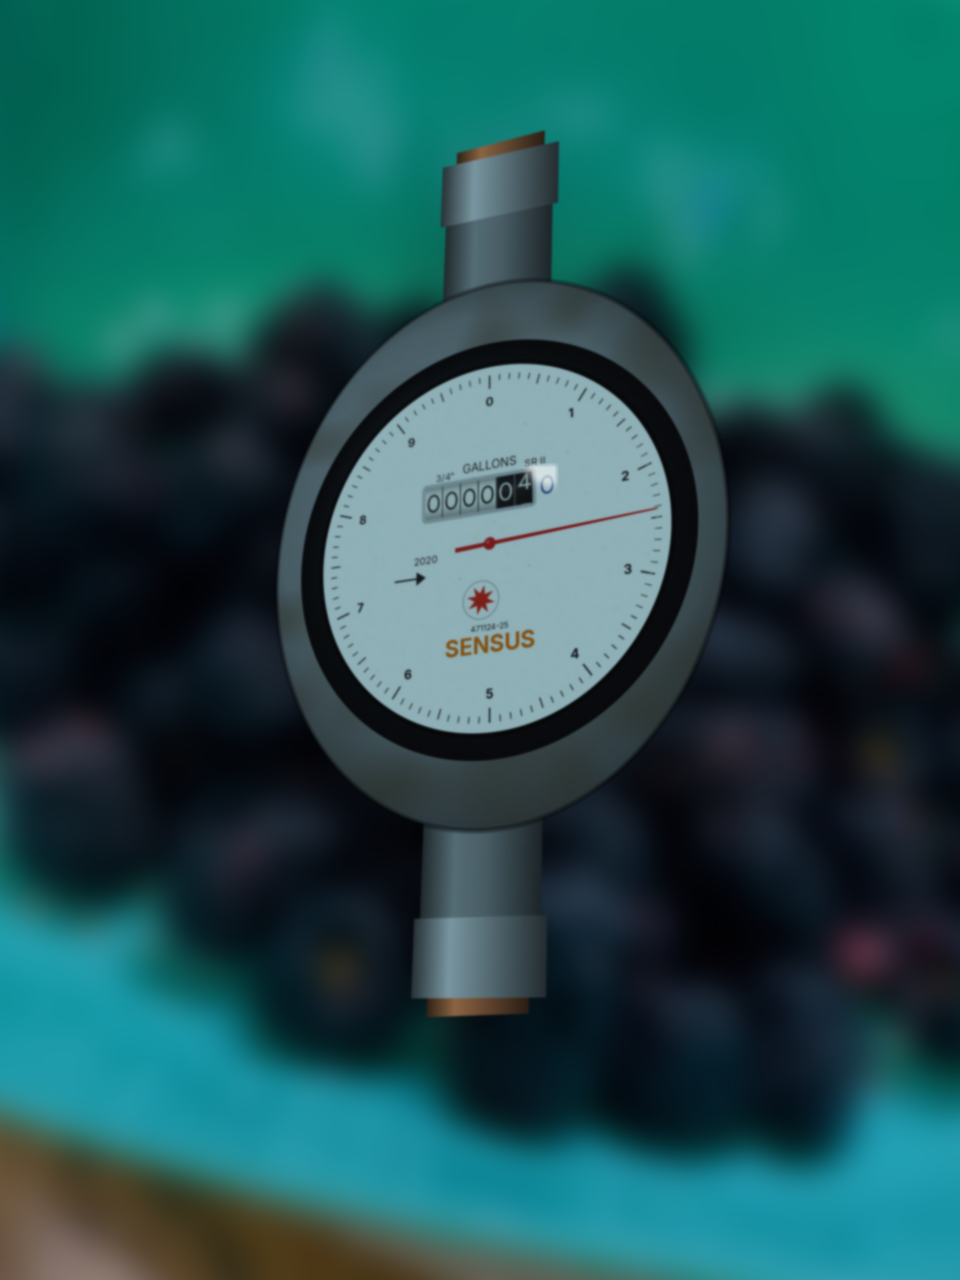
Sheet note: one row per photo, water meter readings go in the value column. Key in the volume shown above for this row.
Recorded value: 42.4 gal
